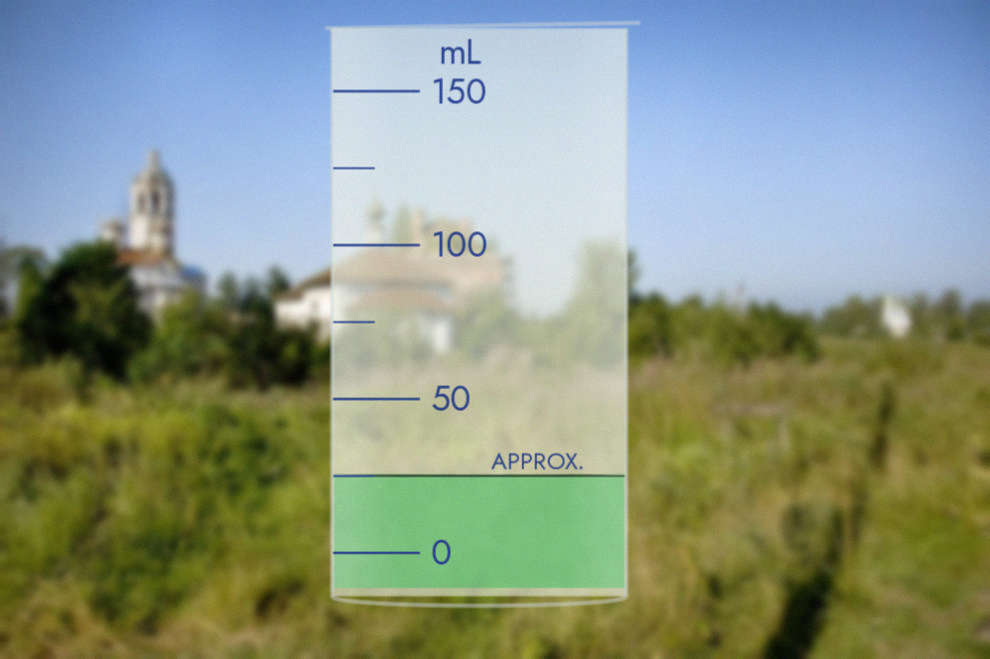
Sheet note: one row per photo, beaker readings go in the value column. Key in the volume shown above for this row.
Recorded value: 25 mL
